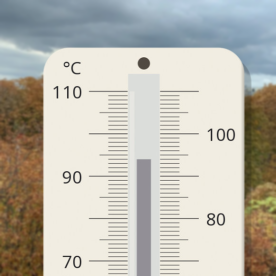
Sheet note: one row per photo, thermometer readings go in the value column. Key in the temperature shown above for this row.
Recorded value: 94 °C
